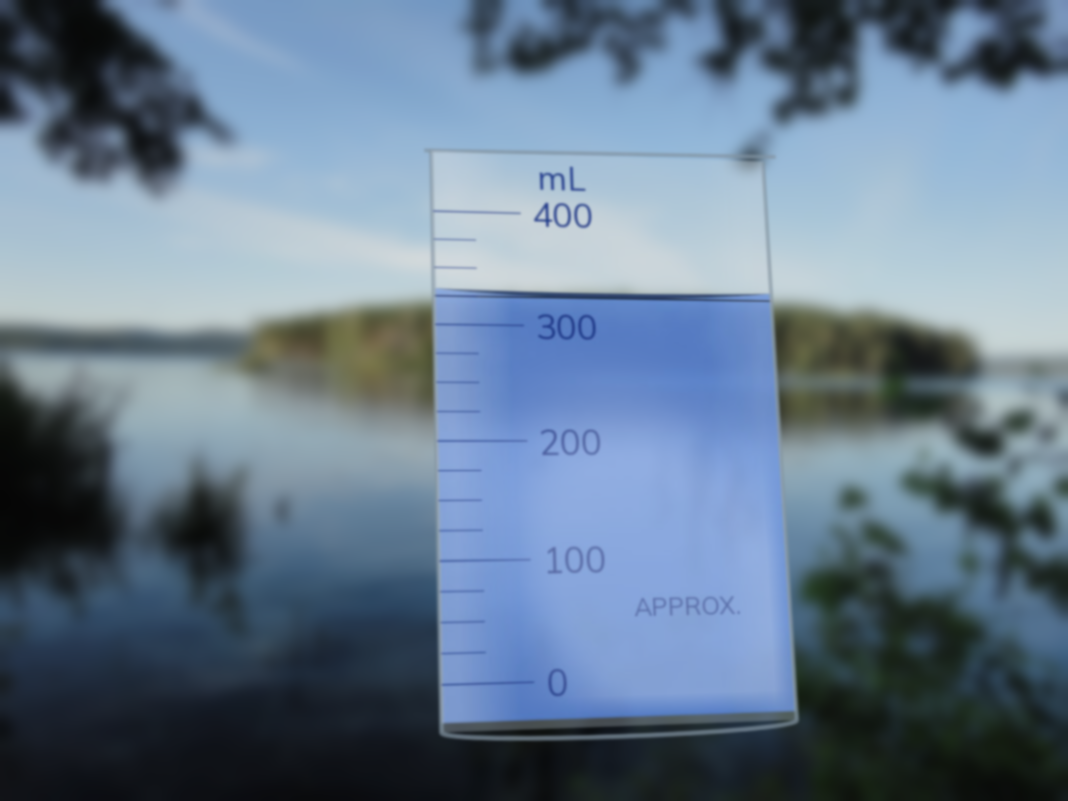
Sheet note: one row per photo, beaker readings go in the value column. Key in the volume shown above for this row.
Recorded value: 325 mL
